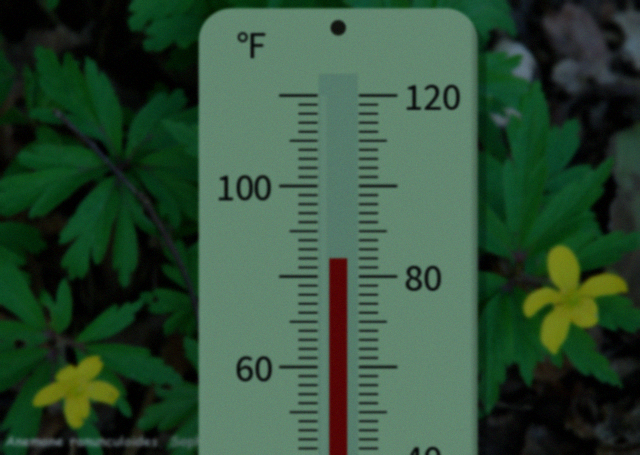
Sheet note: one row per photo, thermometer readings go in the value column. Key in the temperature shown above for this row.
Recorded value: 84 °F
